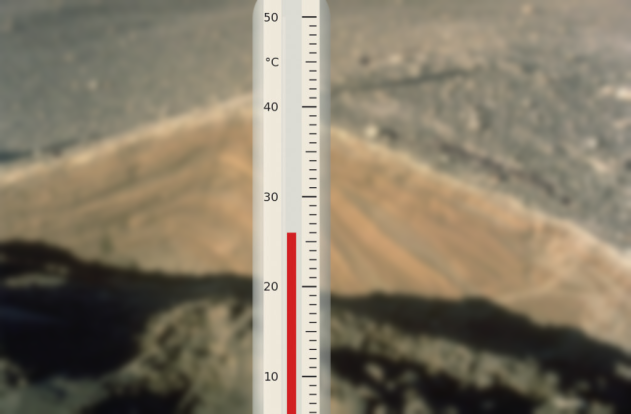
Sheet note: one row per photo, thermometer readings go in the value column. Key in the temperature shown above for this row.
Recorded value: 26 °C
